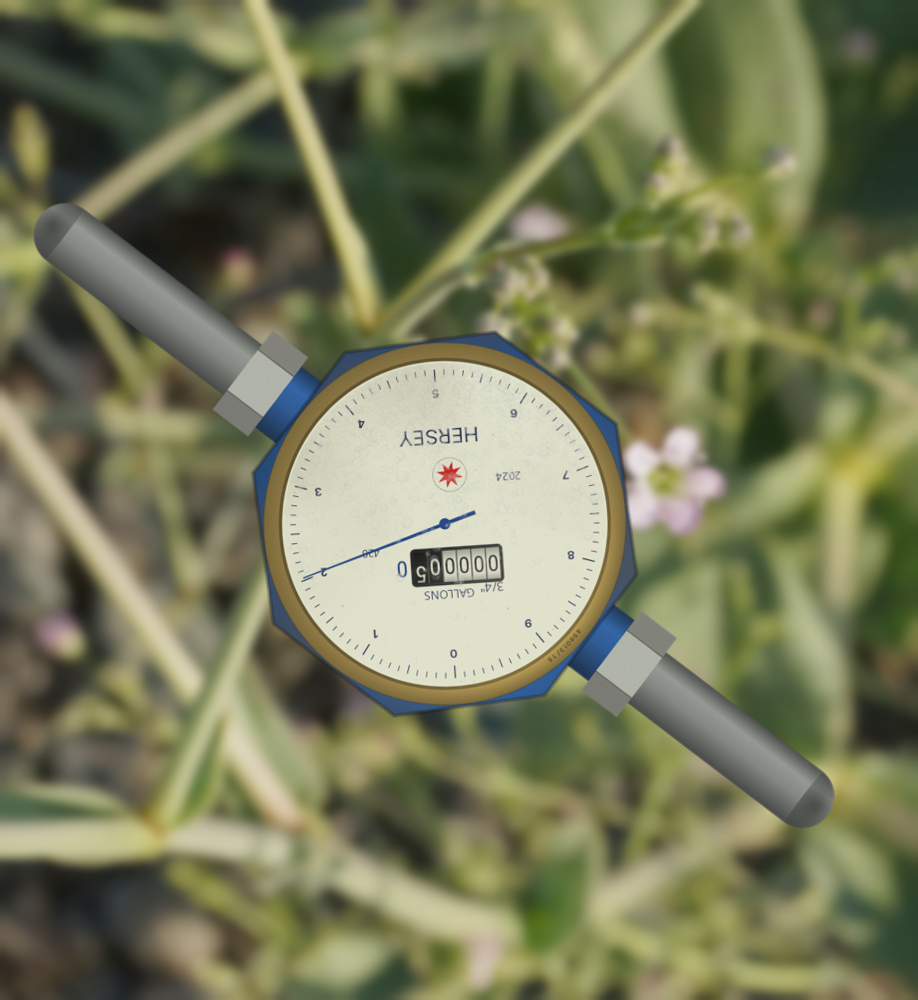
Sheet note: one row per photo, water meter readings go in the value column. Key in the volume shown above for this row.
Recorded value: 52.0 gal
